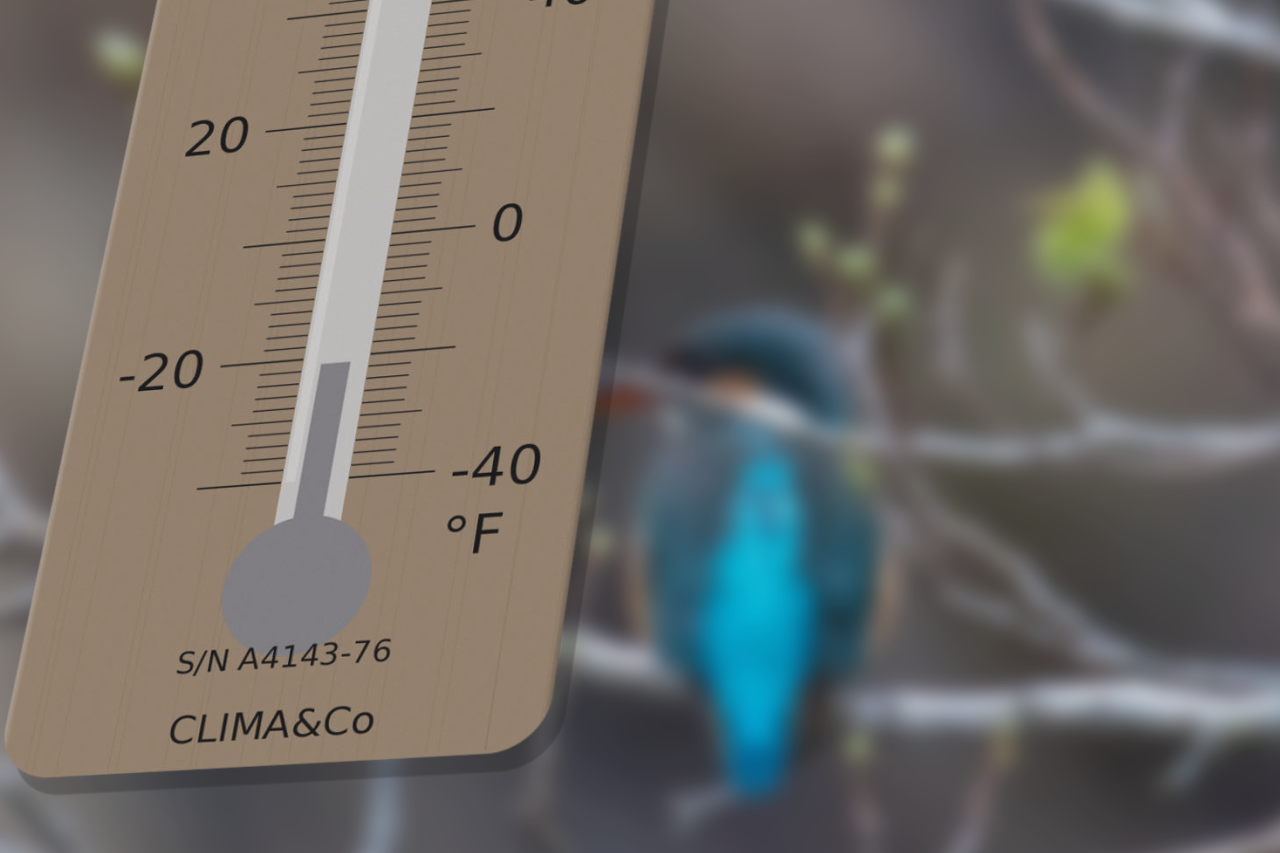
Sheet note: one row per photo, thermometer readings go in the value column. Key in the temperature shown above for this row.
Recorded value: -21 °F
